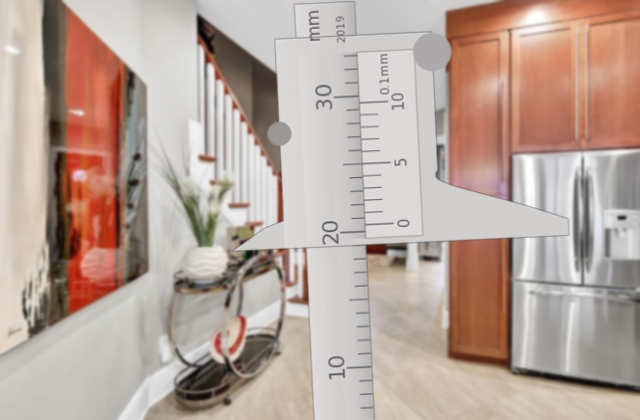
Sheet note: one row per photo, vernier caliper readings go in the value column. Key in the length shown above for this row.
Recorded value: 20.5 mm
